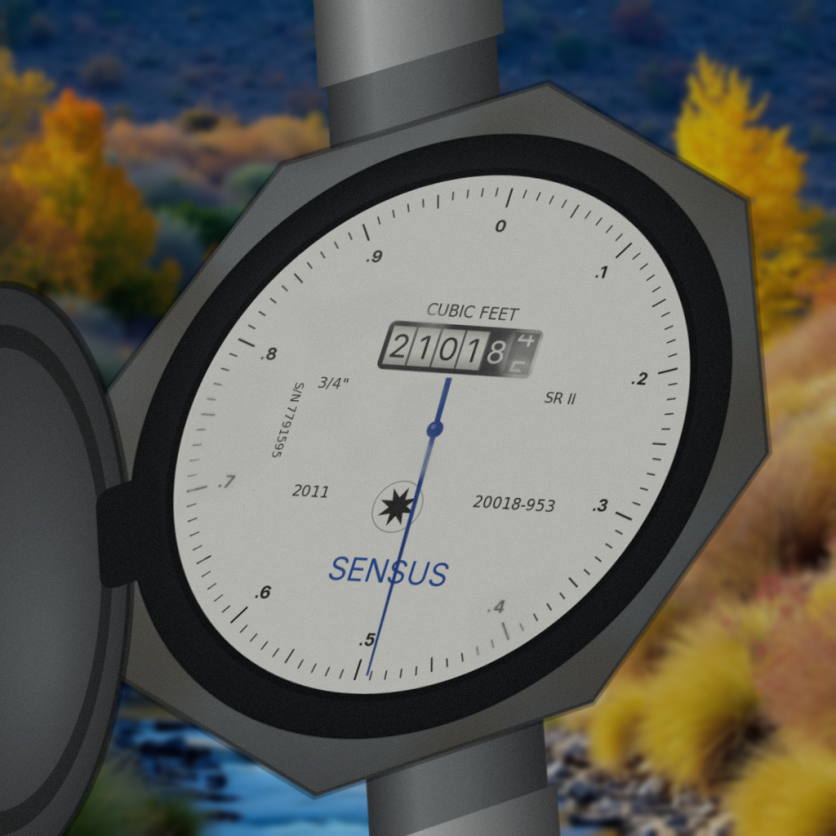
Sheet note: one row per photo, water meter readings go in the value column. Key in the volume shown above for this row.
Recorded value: 210184.49 ft³
